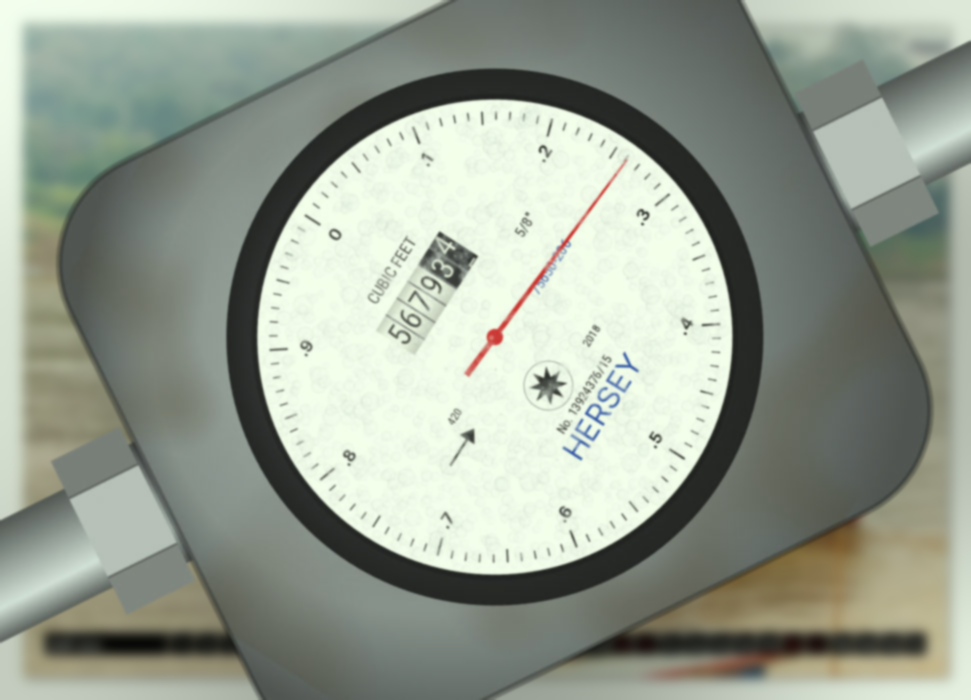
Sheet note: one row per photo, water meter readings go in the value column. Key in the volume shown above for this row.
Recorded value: 567934.26 ft³
